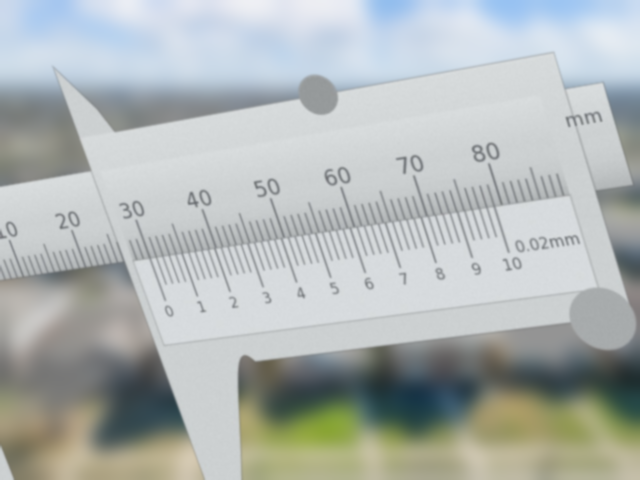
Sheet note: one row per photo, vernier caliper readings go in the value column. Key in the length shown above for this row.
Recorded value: 30.0 mm
